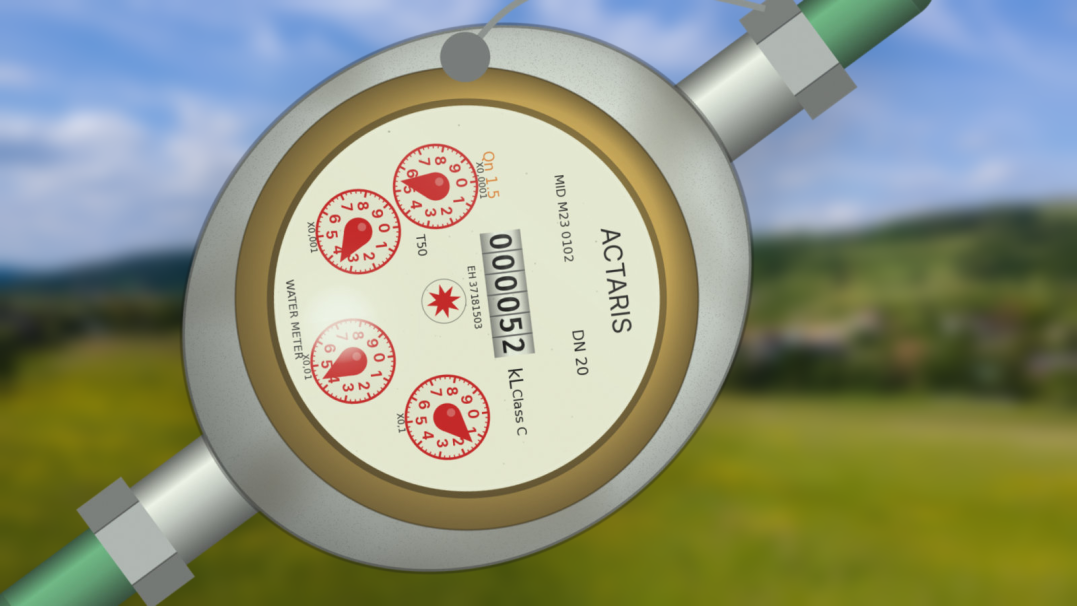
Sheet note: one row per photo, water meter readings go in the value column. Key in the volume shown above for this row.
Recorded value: 52.1435 kL
